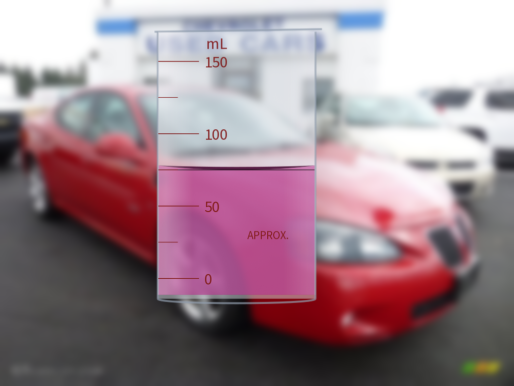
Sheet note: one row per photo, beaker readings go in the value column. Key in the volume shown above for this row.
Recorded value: 75 mL
